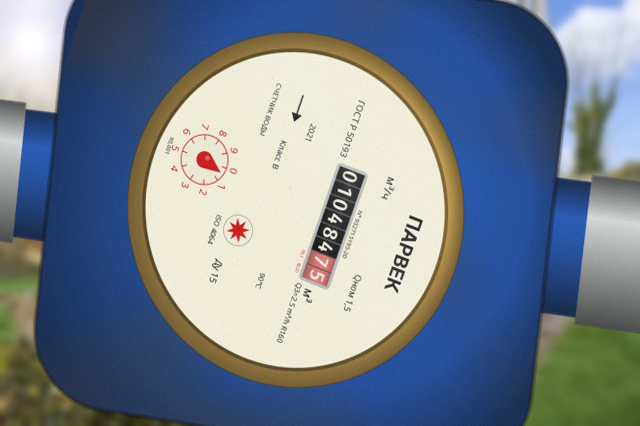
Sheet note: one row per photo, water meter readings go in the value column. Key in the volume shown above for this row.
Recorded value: 10484.750 m³
